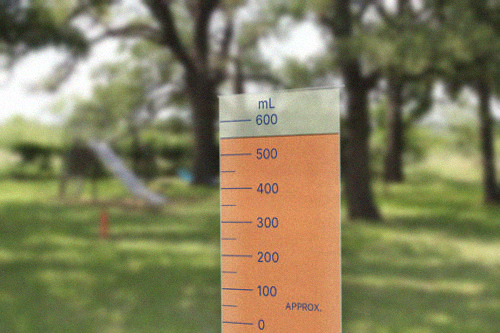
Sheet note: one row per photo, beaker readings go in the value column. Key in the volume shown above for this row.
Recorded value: 550 mL
